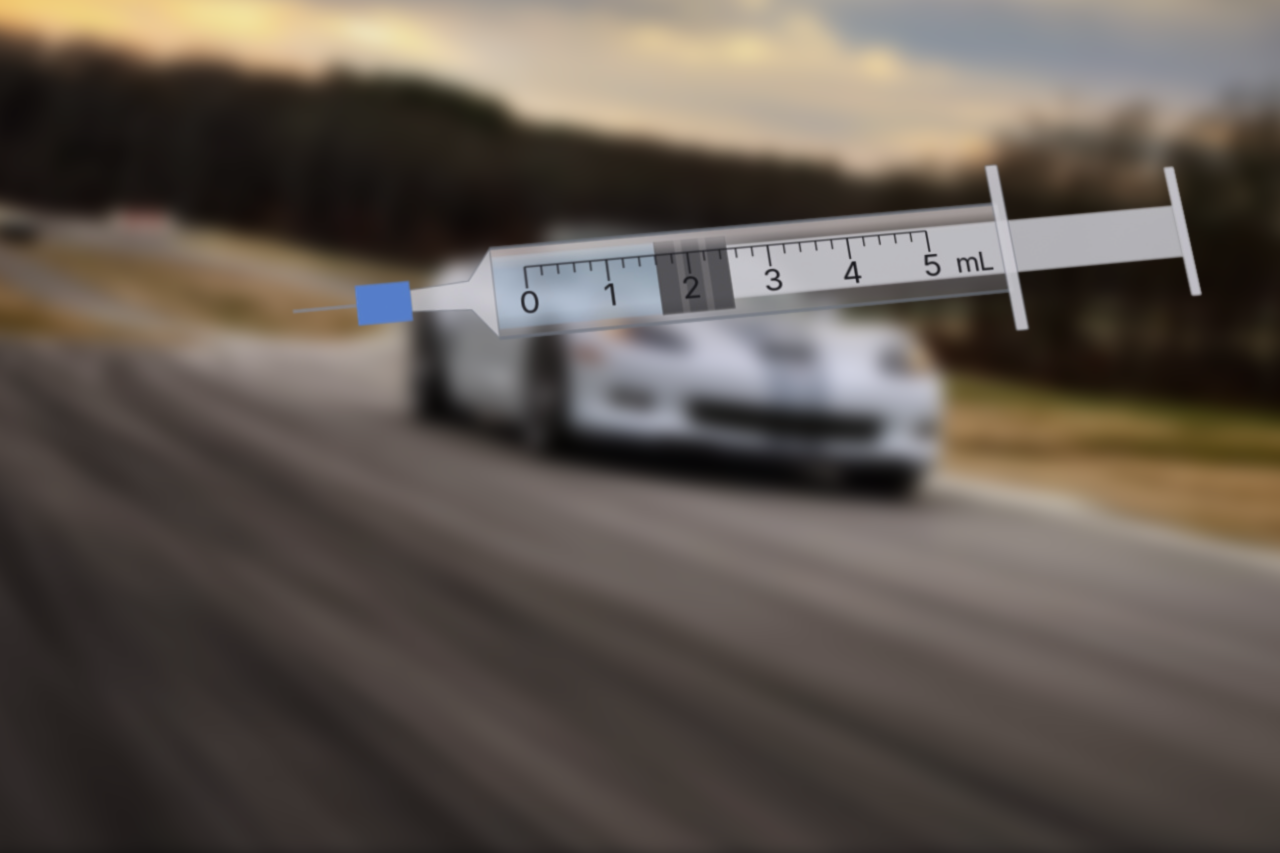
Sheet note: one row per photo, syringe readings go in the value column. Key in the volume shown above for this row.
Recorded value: 1.6 mL
